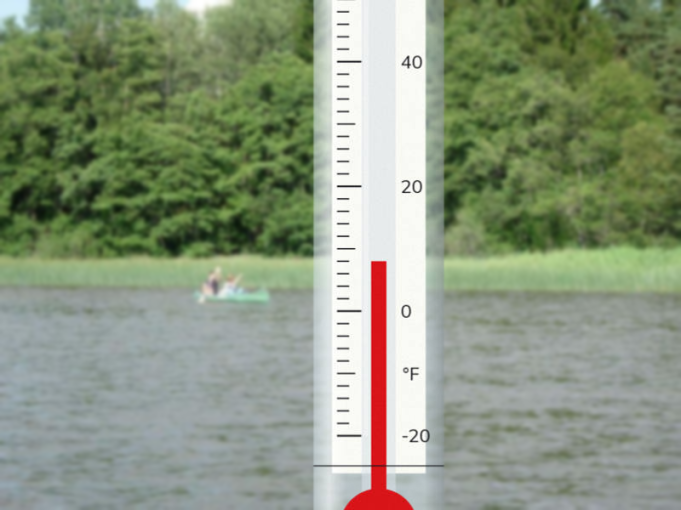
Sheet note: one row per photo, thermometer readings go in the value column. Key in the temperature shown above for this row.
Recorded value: 8 °F
